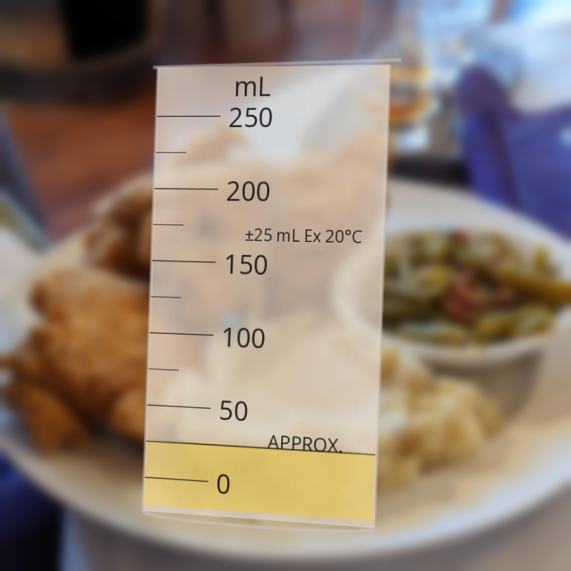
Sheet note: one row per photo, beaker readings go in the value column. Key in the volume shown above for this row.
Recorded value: 25 mL
